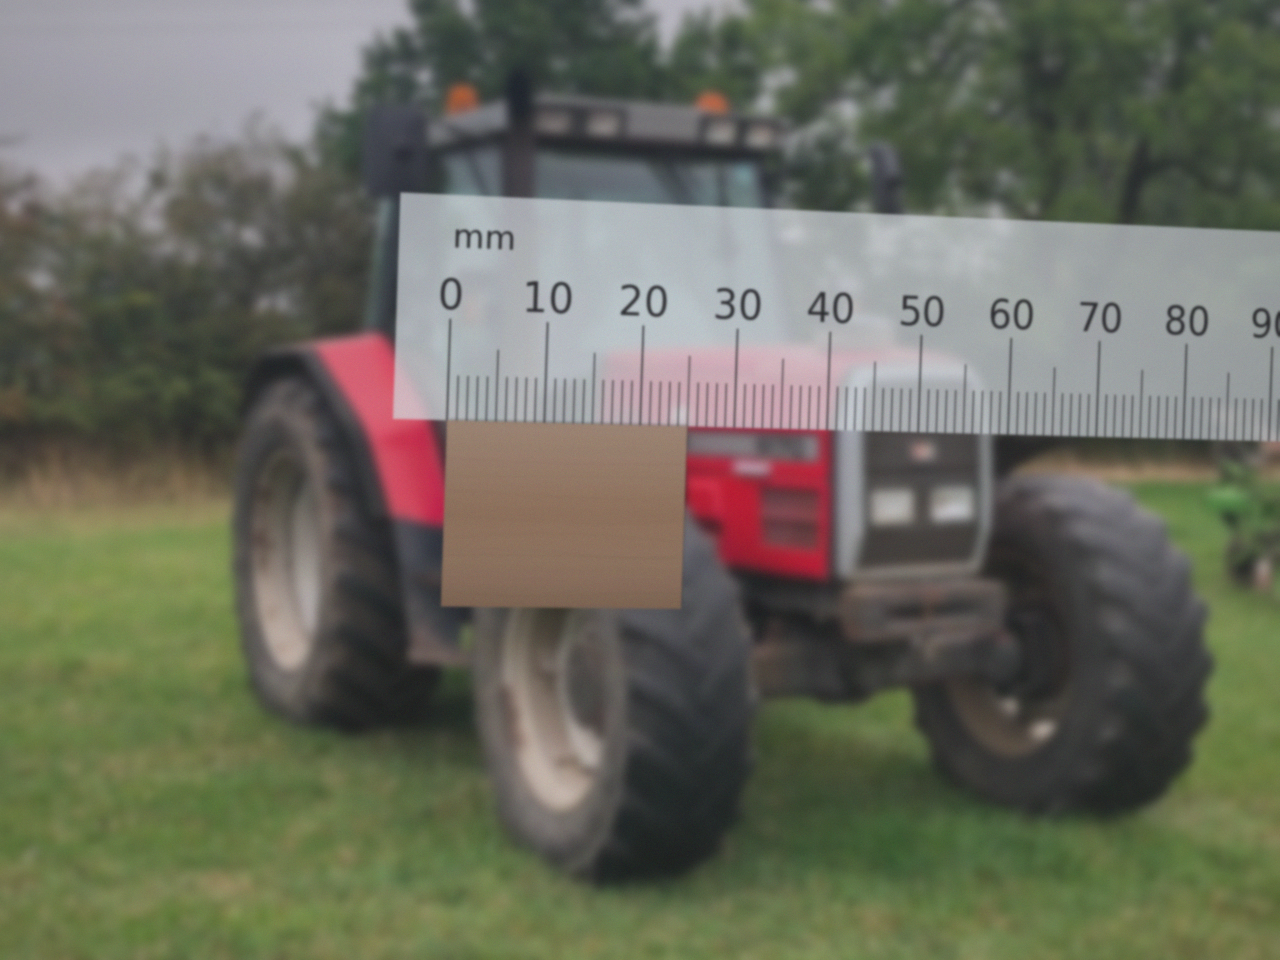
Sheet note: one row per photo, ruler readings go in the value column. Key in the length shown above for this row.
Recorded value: 25 mm
